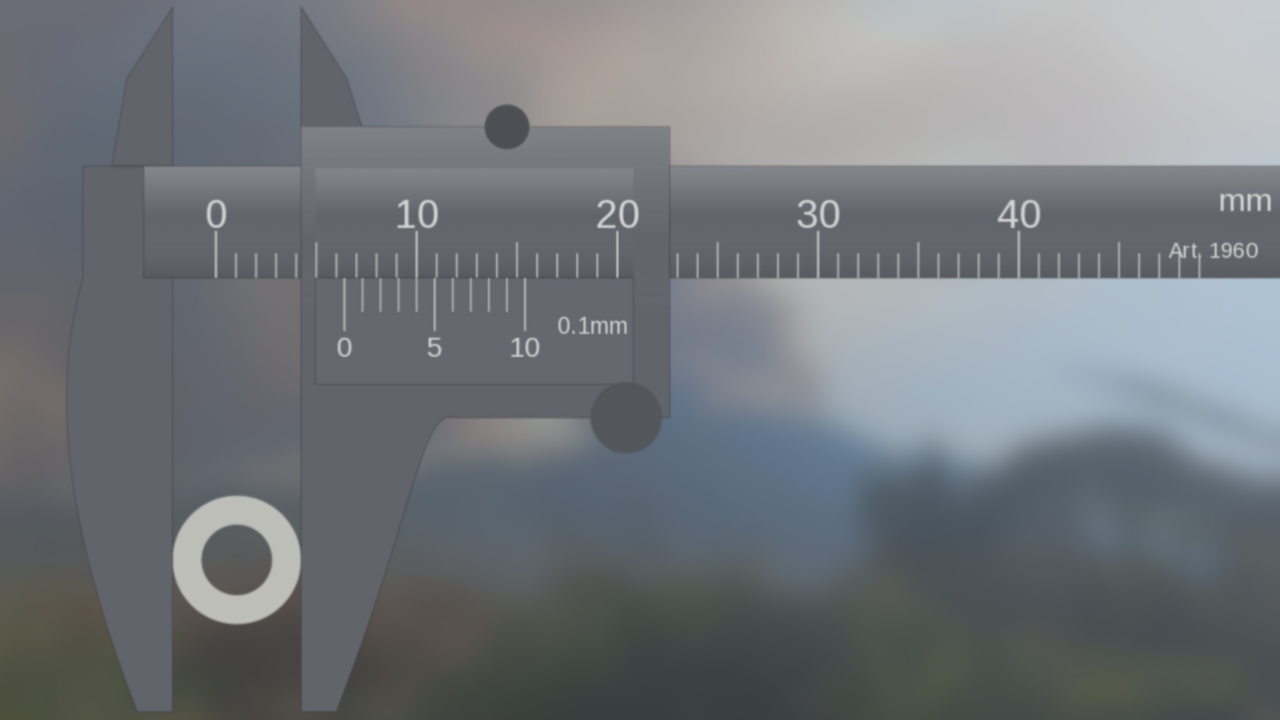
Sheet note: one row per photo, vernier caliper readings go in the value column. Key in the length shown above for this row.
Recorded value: 6.4 mm
